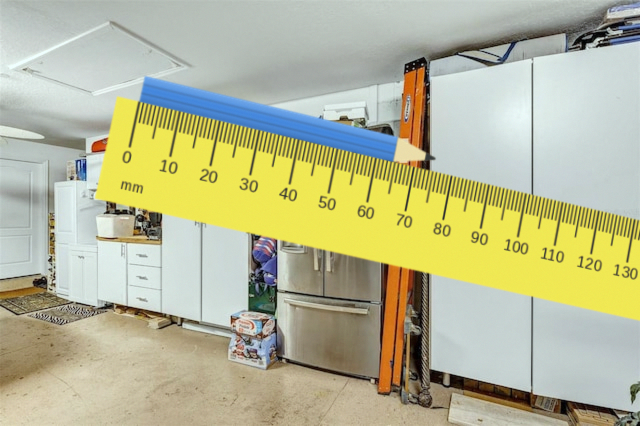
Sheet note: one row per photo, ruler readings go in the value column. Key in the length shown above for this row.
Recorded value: 75 mm
